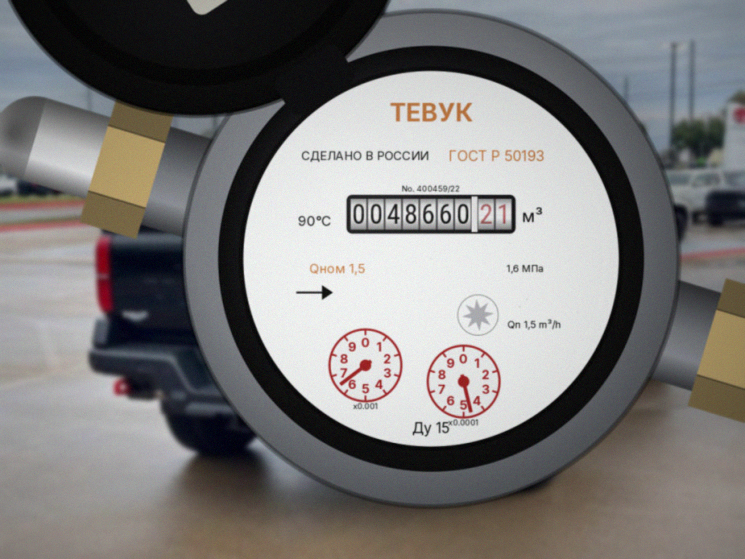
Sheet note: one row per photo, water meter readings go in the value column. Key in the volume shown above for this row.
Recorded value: 48660.2164 m³
